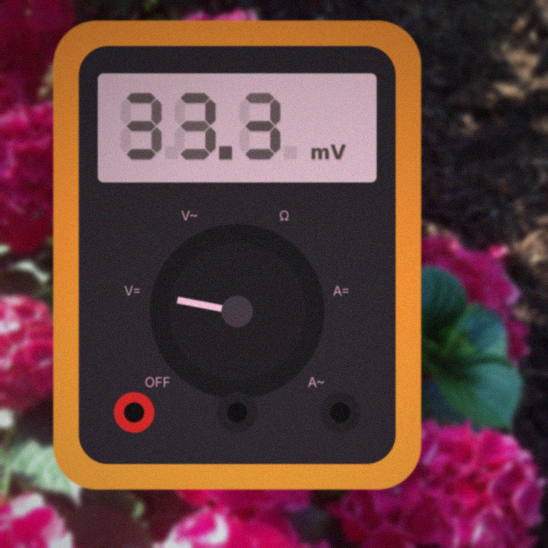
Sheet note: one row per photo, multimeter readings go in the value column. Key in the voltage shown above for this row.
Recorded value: 33.3 mV
